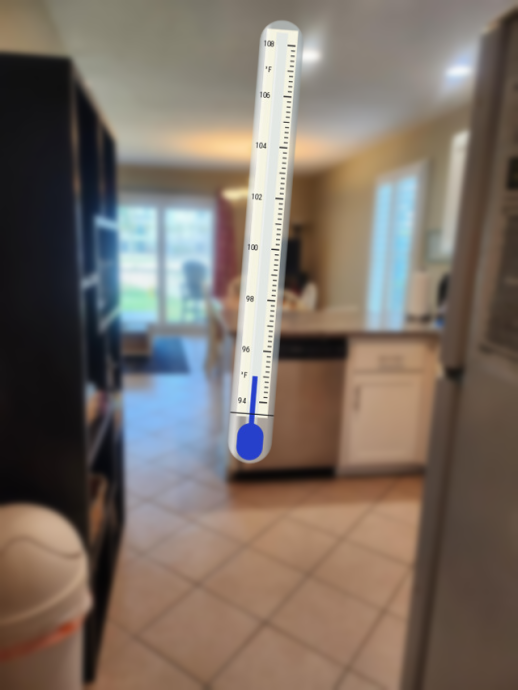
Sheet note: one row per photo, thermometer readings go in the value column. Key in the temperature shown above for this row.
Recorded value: 95 °F
